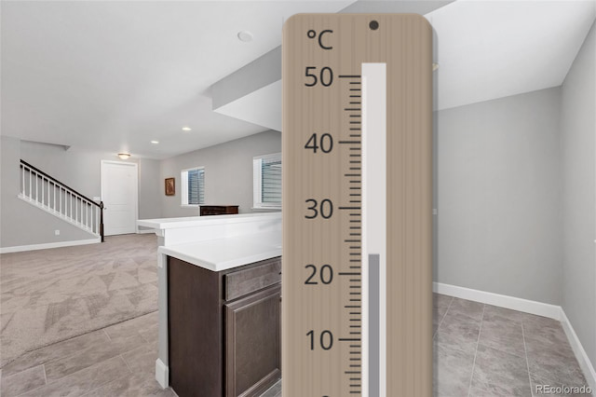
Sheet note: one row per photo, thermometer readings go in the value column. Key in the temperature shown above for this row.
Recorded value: 23 °C
